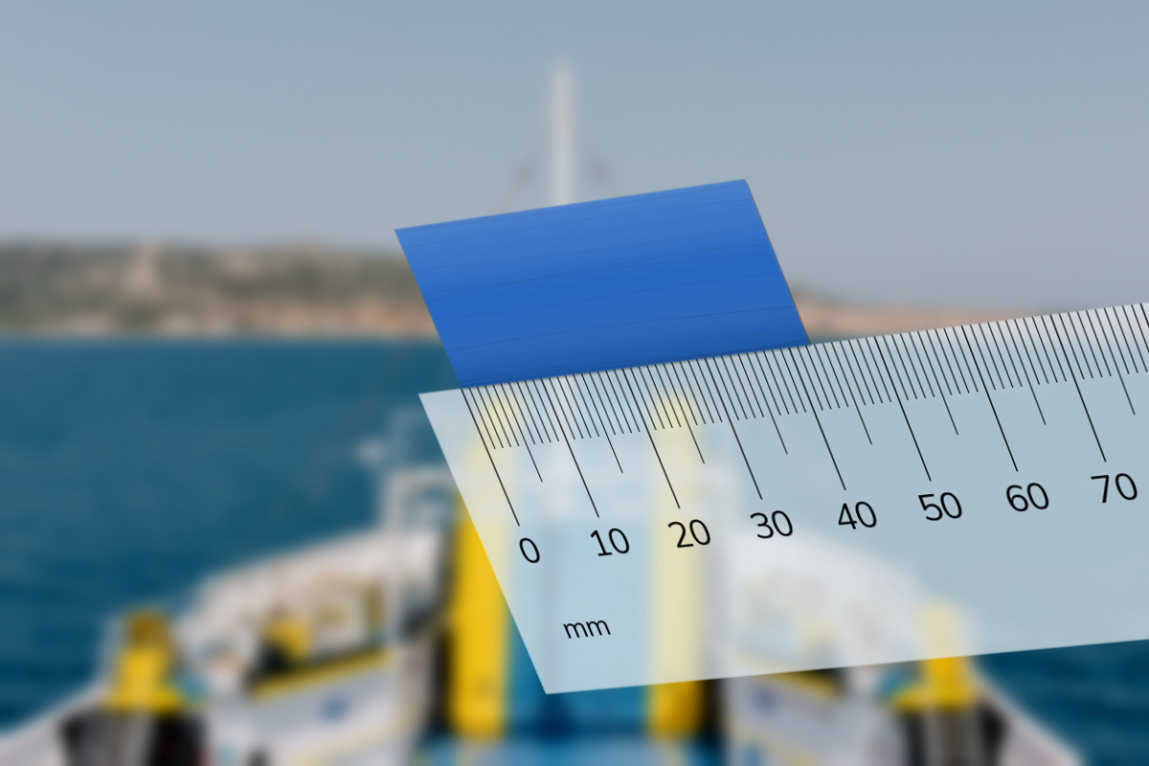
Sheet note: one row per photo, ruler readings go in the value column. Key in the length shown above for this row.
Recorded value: 42.5 mm
